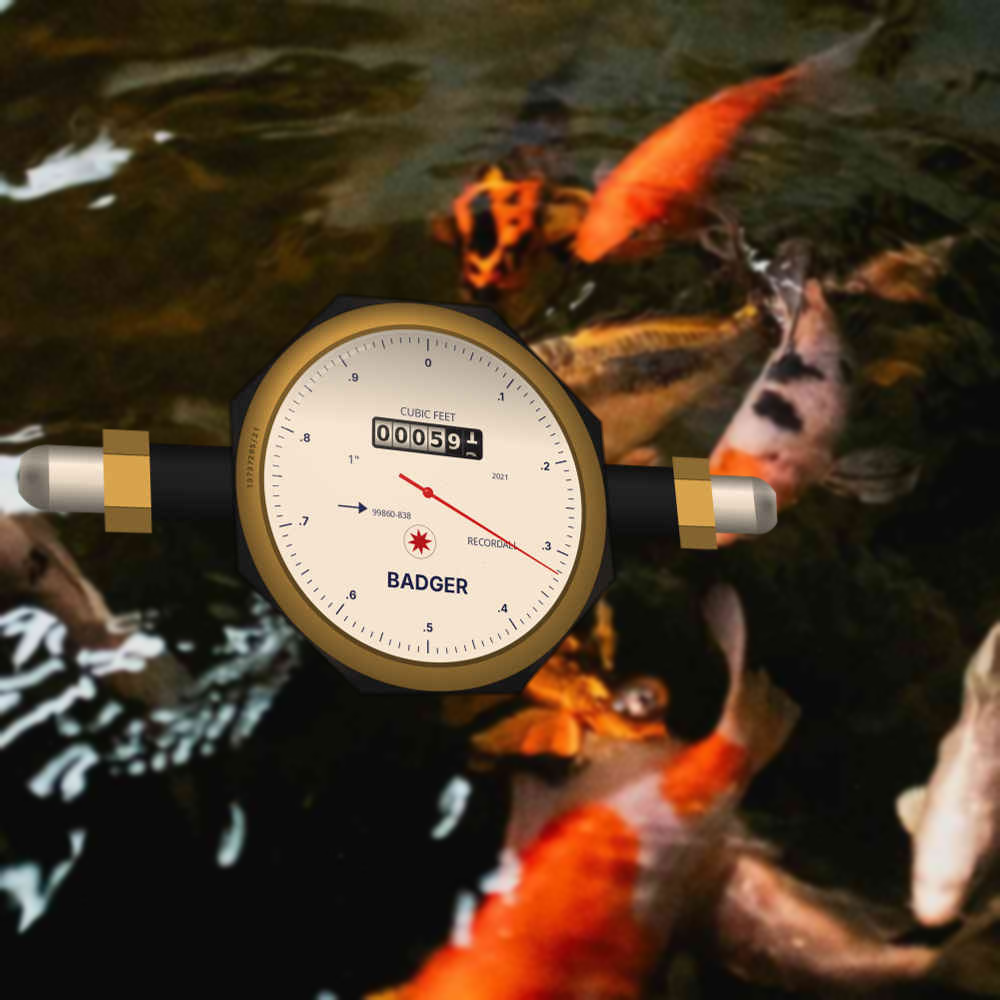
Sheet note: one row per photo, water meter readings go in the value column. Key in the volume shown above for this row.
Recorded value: 591.32 ft³
